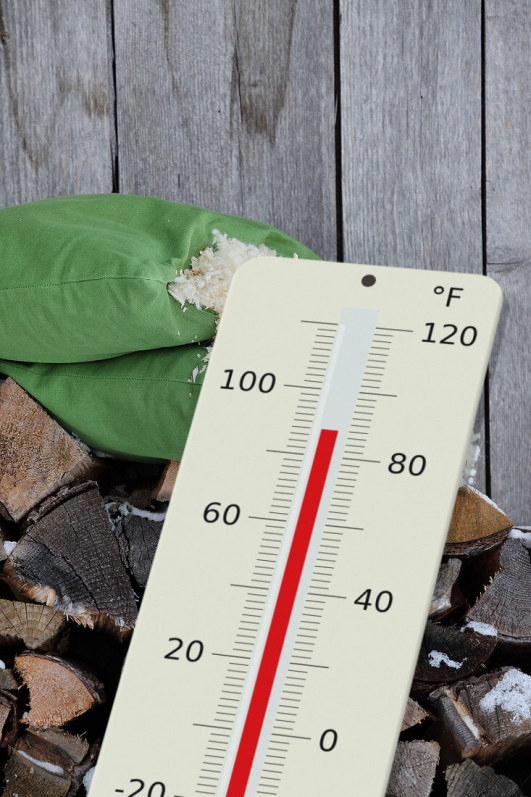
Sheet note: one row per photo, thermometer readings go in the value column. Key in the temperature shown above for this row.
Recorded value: 88 °F
